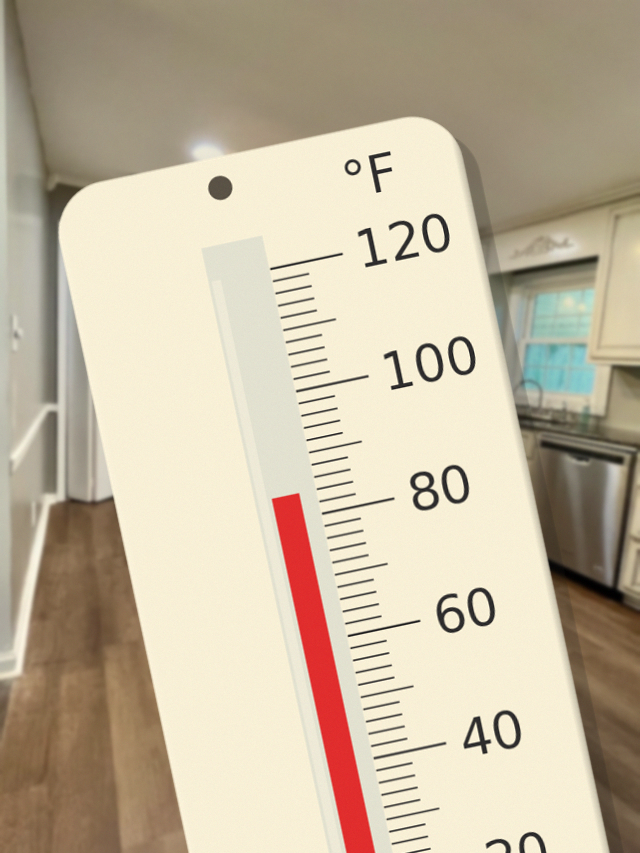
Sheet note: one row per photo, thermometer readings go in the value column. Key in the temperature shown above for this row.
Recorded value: 84 °F
